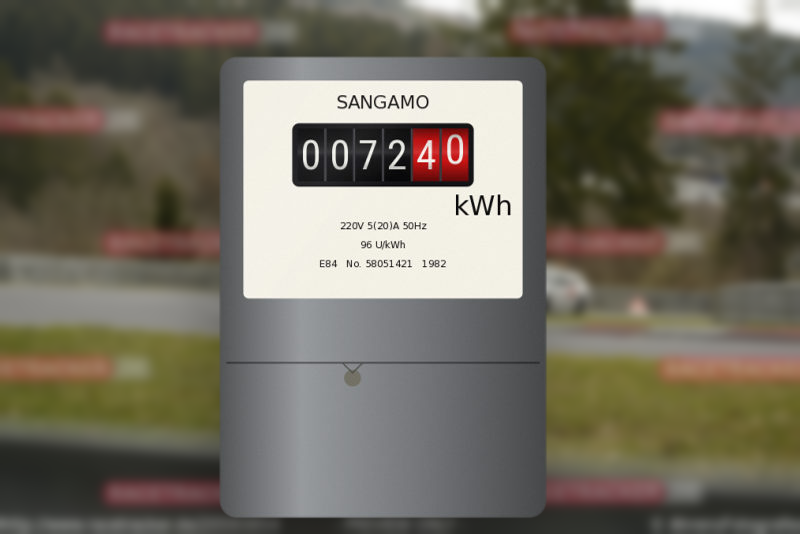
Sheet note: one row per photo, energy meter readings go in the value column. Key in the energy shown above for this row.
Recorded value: 72.40 kWh
